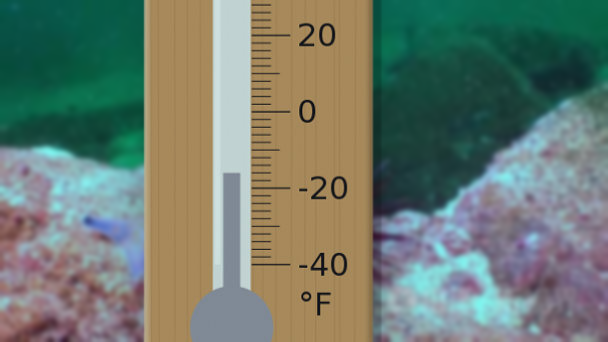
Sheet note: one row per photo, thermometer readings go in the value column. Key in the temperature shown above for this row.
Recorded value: -16 °F
